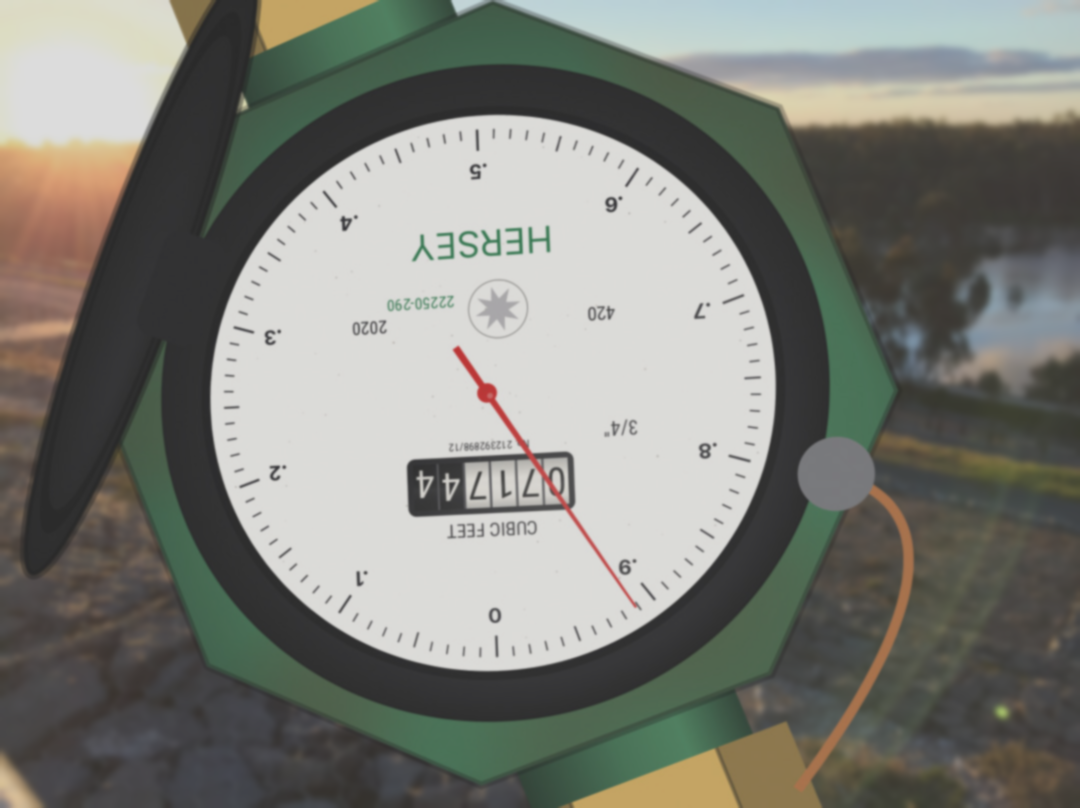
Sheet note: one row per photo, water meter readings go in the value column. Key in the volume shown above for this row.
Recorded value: 71743.91 ft³
